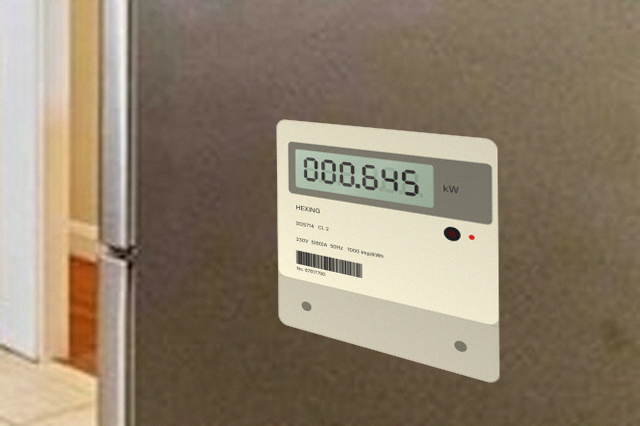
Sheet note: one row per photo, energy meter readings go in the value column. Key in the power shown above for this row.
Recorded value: 0.645 kW
